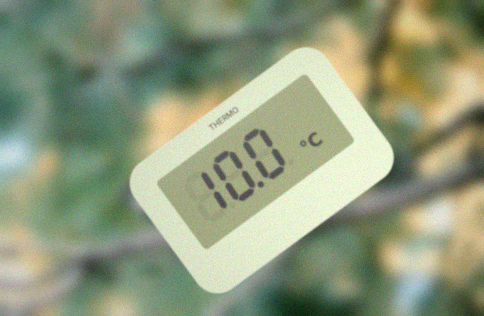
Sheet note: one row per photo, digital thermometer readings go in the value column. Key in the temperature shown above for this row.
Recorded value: 10.0 °C
